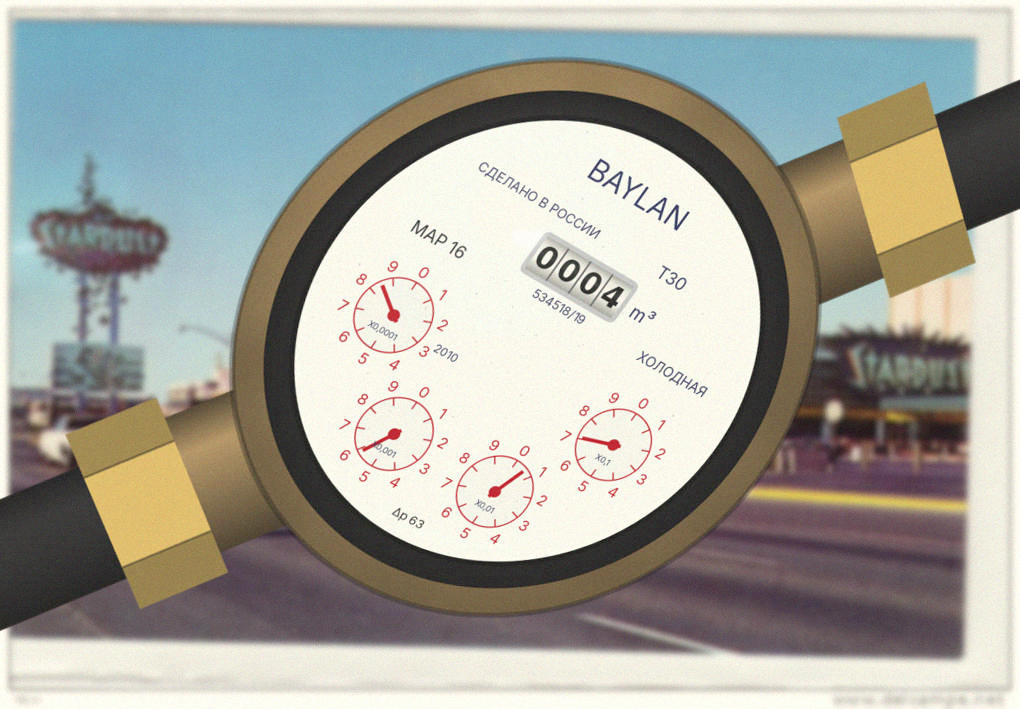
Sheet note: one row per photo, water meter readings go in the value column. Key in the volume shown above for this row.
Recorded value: 4.7058 m³
